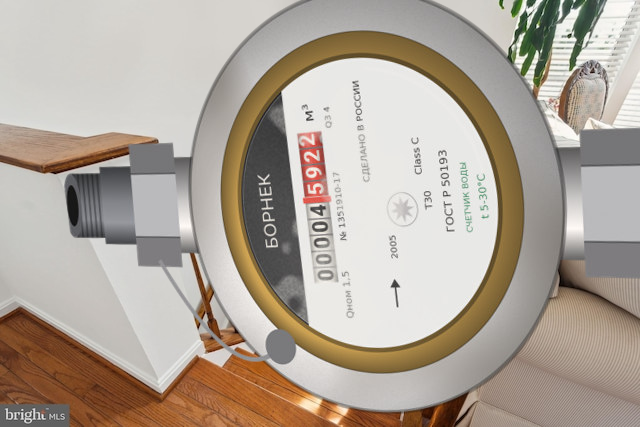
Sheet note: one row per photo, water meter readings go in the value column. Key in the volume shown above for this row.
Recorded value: 4.5922 m³
